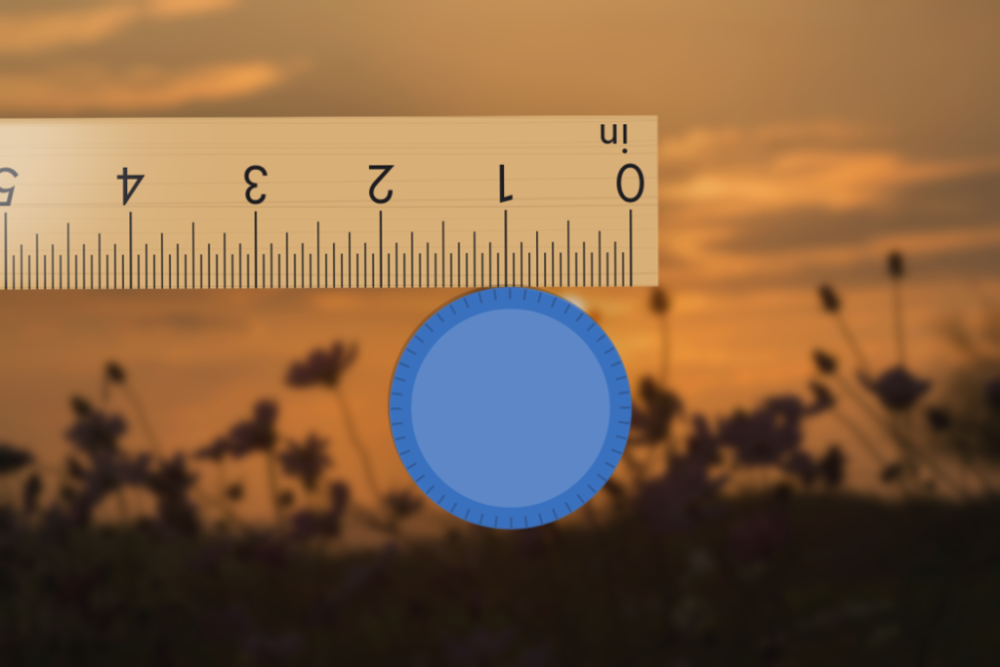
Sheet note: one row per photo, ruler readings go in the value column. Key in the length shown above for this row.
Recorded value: 1.9375 in
